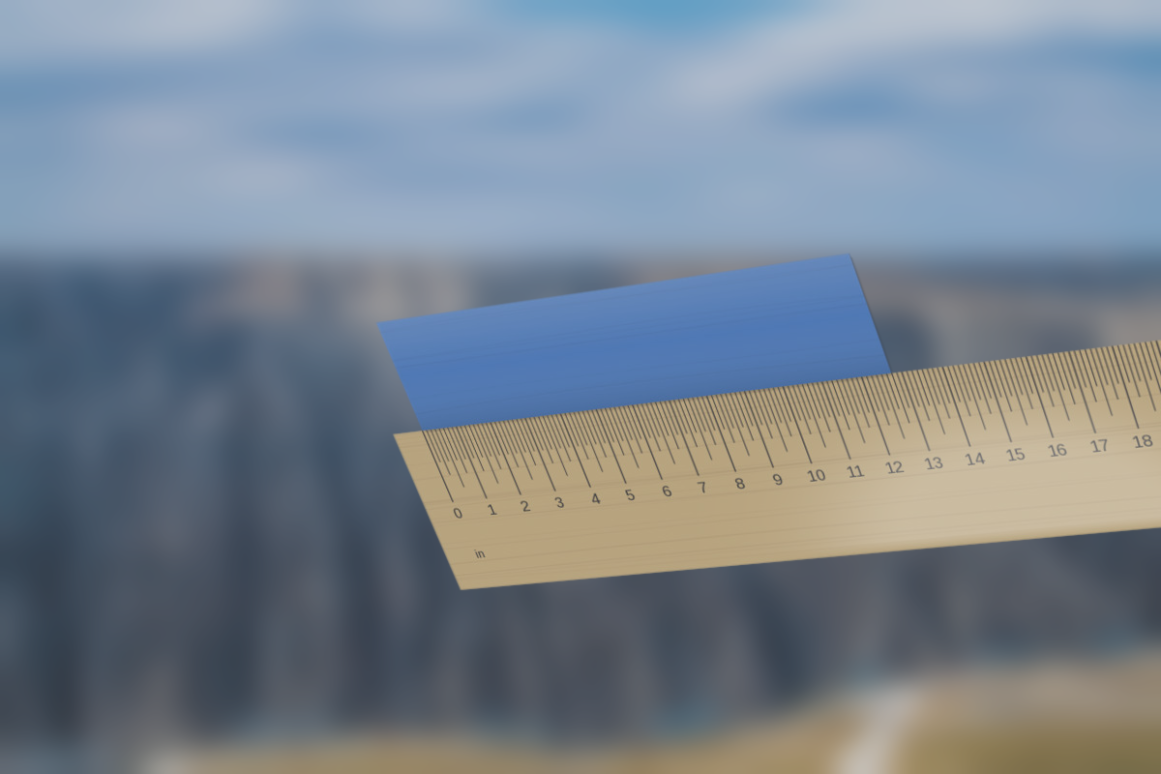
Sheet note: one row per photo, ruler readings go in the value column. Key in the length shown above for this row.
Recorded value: 12.75 in
